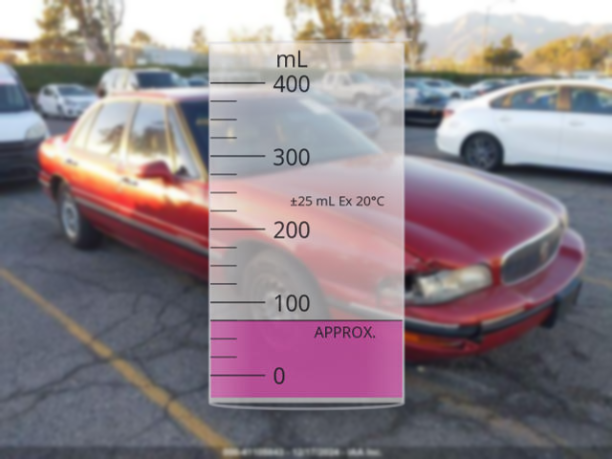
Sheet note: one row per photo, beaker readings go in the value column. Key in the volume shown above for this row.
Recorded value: 75 mL
